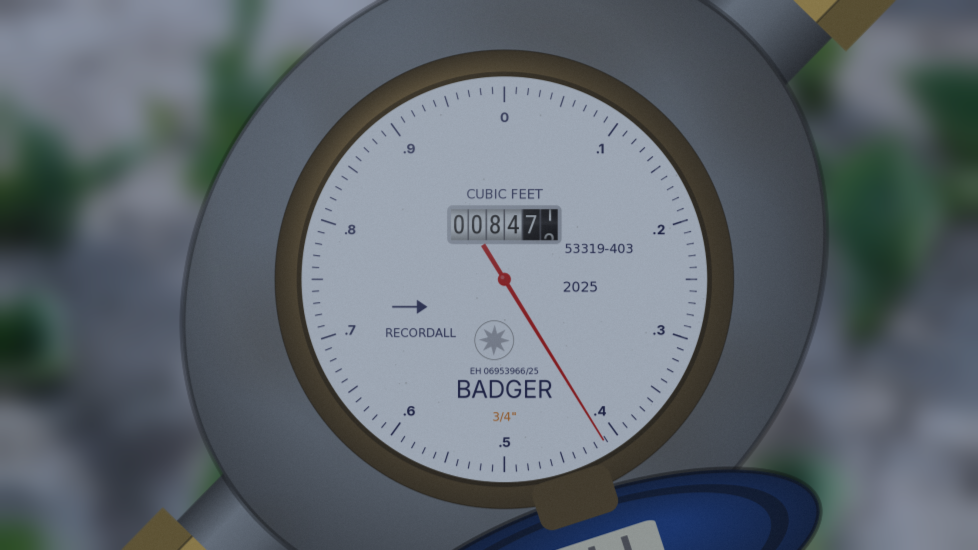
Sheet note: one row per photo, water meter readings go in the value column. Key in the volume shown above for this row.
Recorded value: 8471.41 ft³
